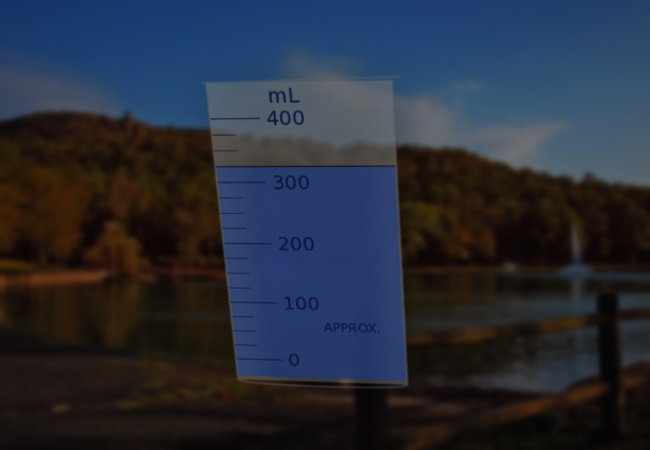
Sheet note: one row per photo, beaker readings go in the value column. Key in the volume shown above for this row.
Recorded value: 325 mL
